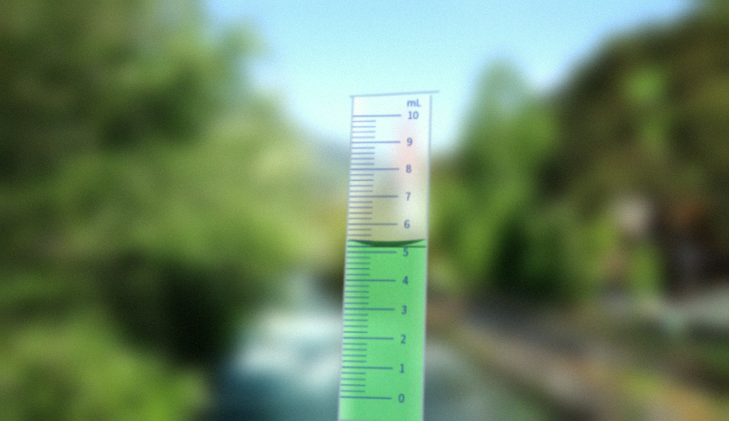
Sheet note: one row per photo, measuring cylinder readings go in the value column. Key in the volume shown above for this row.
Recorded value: 5.2 mL
